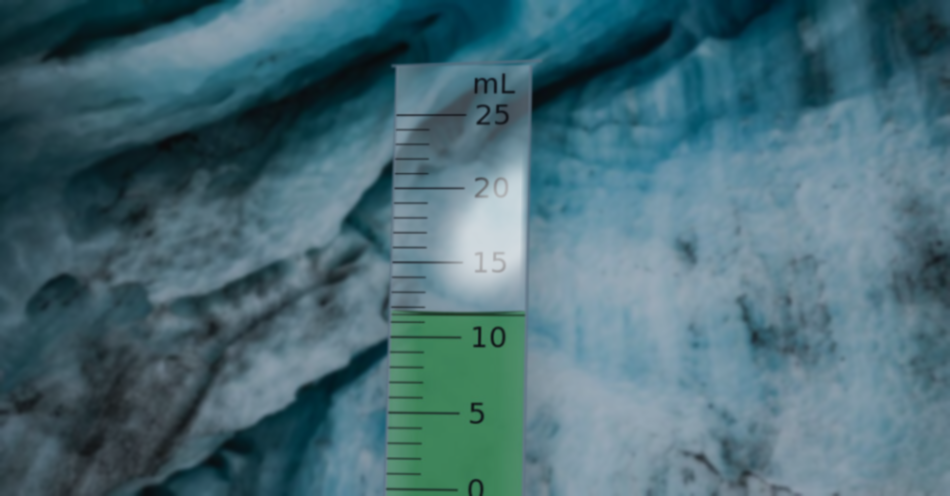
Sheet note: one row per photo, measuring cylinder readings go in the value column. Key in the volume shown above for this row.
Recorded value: 11.5 mL
